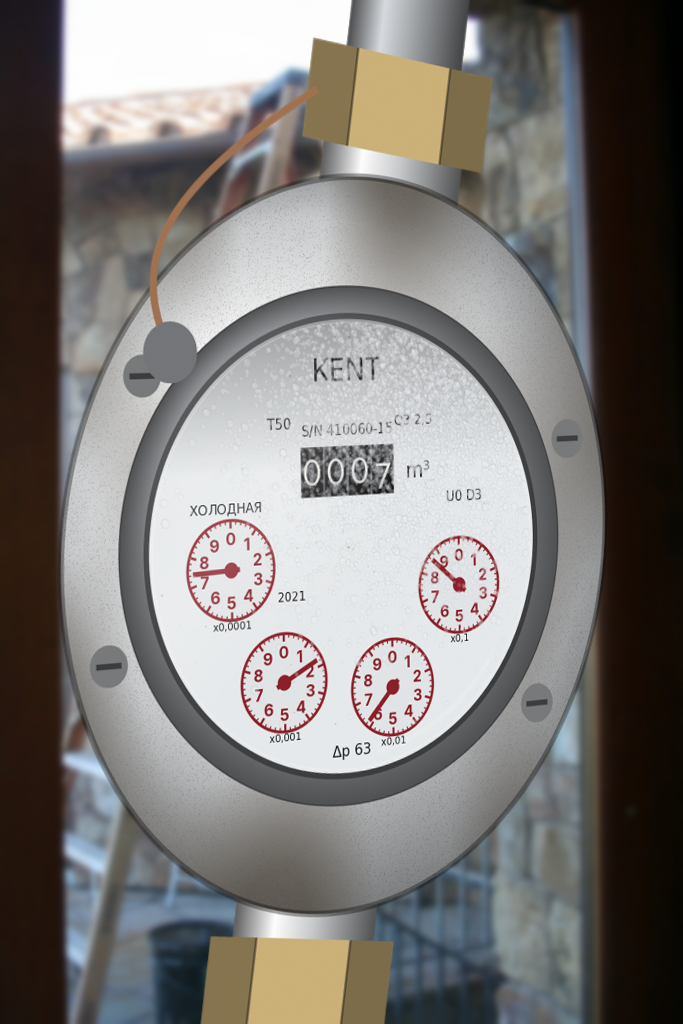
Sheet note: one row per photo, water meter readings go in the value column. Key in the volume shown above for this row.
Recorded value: 6.8617 m³
